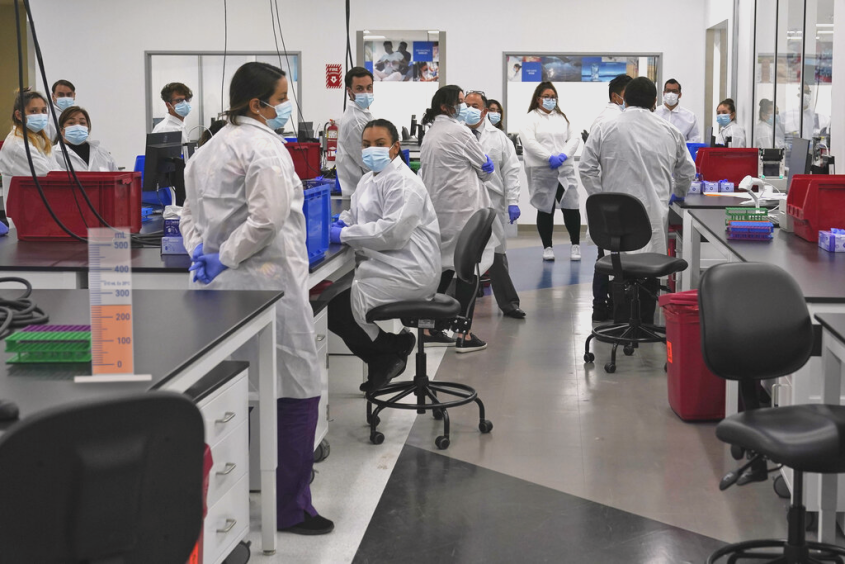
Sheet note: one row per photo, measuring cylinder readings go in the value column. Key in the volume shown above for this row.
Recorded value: 250 mL
